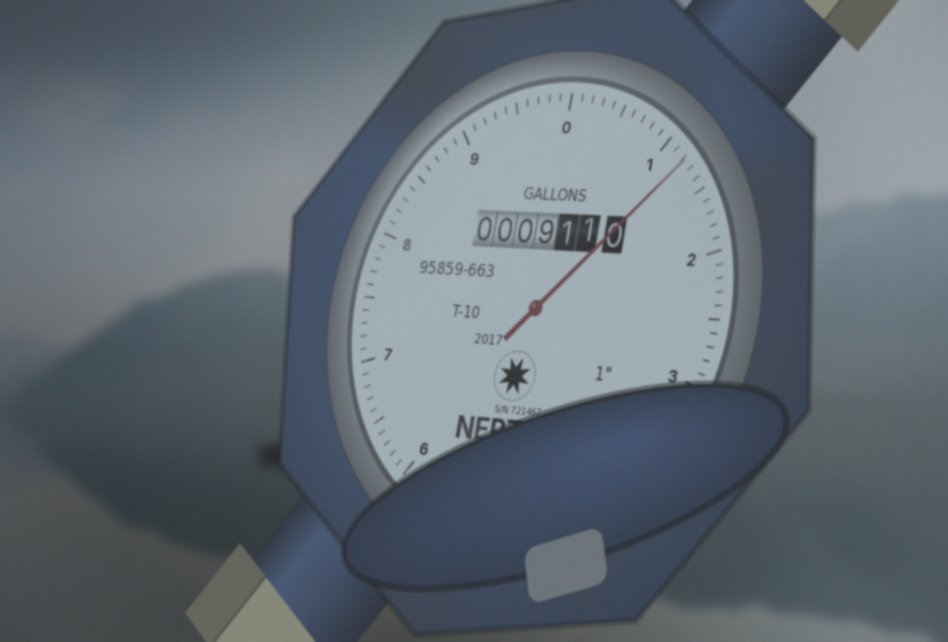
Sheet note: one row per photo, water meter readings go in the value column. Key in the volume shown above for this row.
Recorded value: 9111.2 gal
